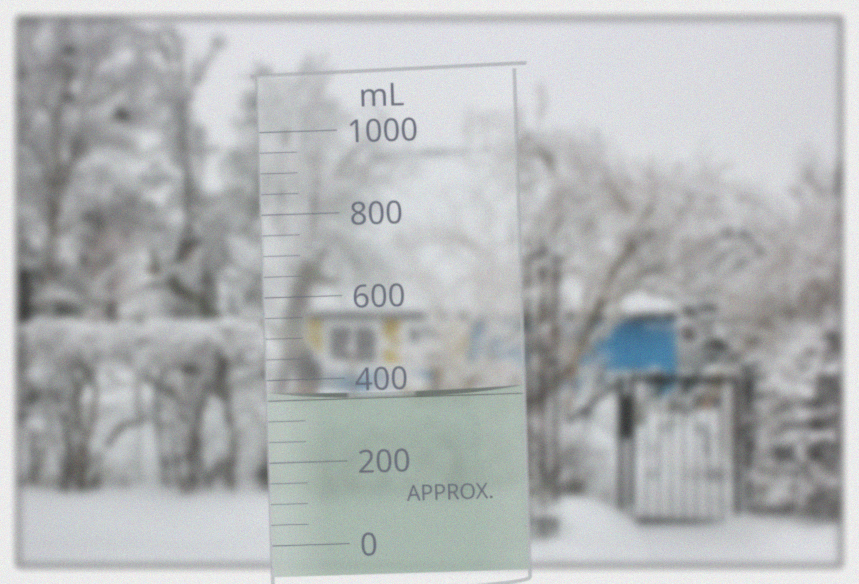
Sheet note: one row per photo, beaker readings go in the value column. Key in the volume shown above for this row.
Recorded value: 350 mL
